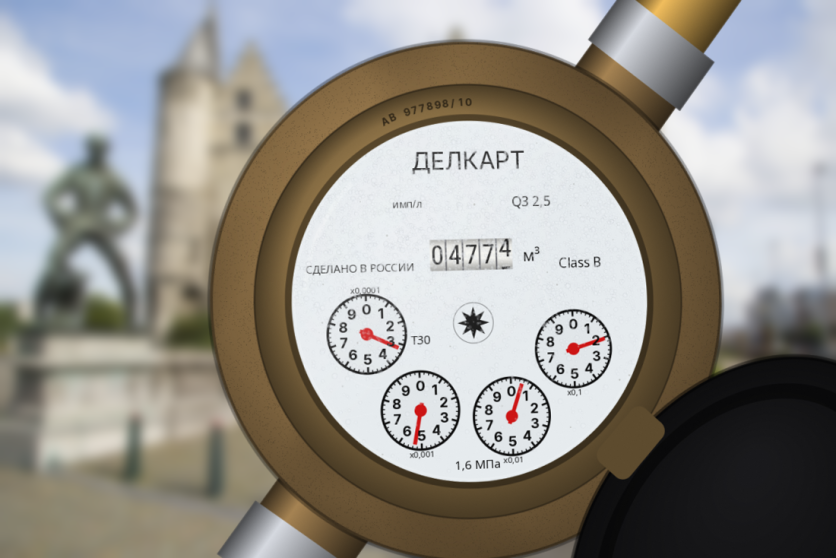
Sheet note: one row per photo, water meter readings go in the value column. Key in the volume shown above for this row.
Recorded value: 4774.2053 m³
